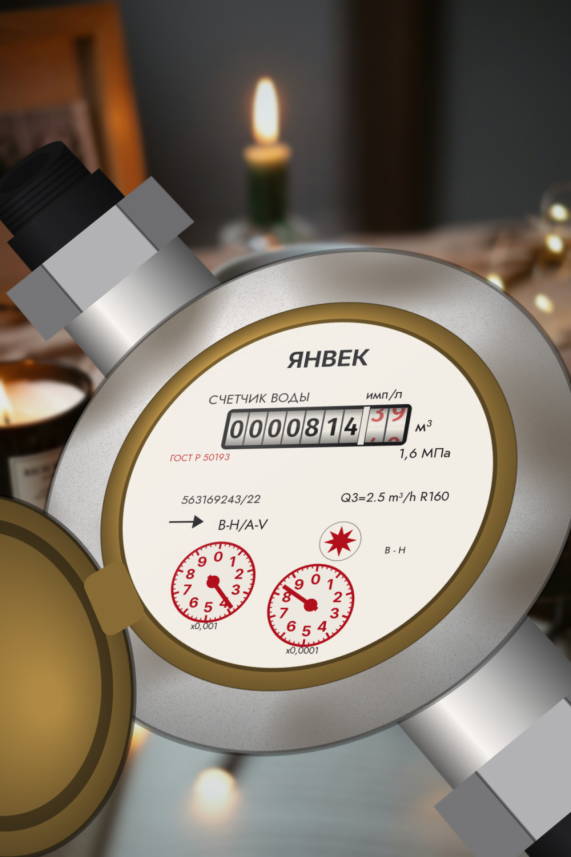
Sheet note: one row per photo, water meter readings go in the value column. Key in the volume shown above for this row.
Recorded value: 814.3938 m³
